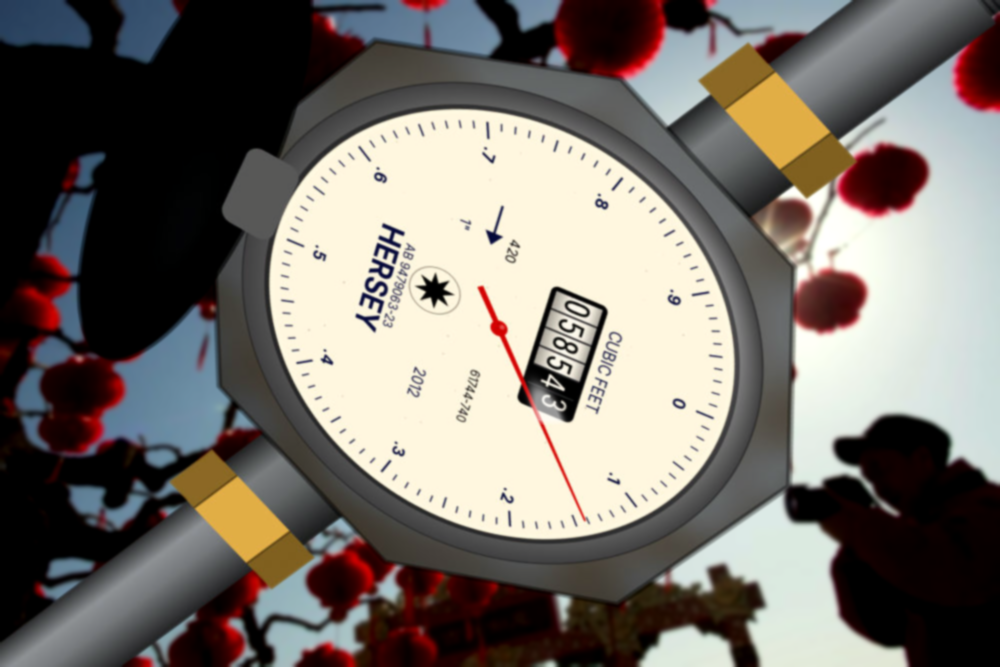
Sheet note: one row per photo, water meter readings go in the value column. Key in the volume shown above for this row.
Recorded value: 58543.14 ft³
